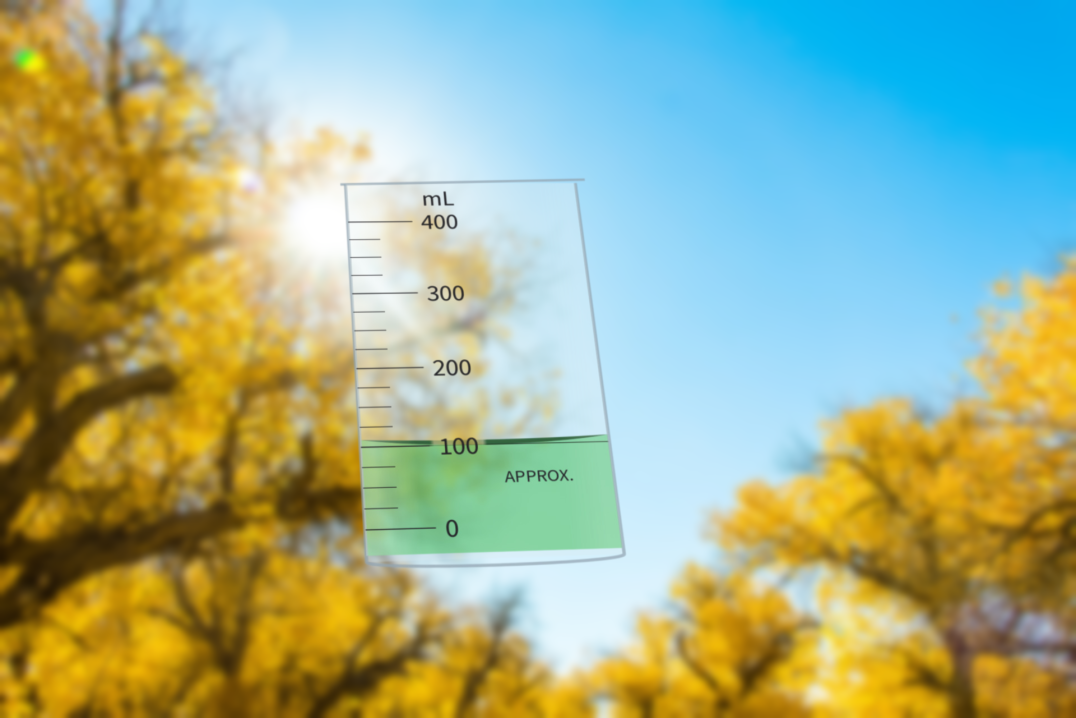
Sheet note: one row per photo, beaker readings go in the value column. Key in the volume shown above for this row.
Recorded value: 100 mL
